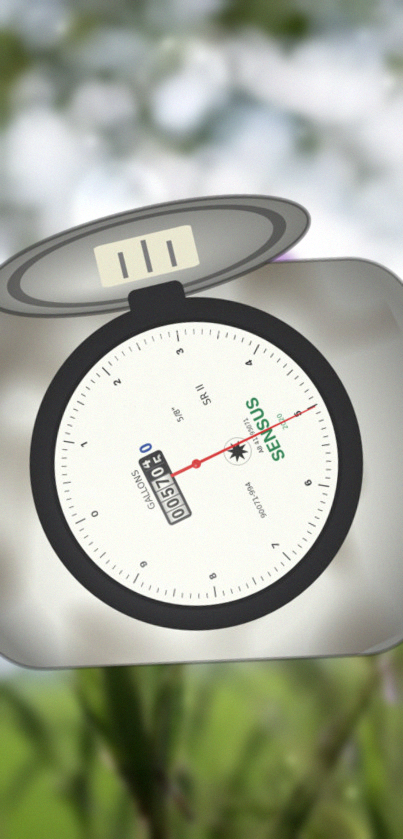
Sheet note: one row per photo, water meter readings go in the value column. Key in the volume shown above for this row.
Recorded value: 57045.0 gal
